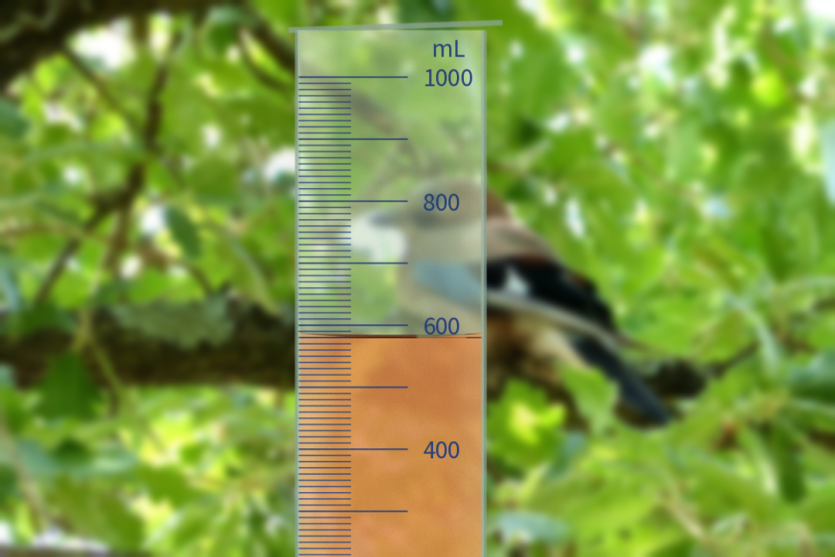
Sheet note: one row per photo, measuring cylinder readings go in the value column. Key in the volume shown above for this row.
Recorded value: 580 mL
